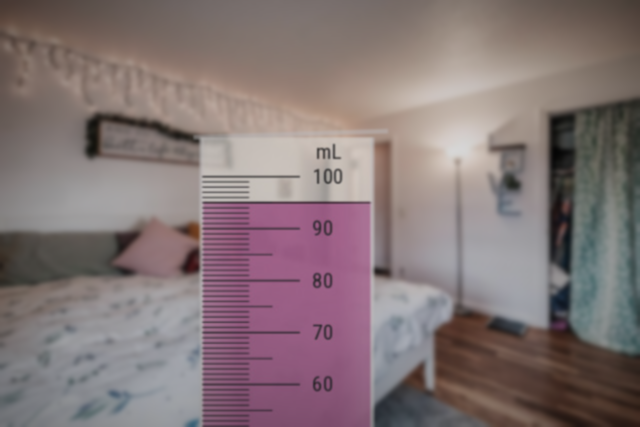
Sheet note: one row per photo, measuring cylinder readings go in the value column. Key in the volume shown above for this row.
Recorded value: 95 mL
